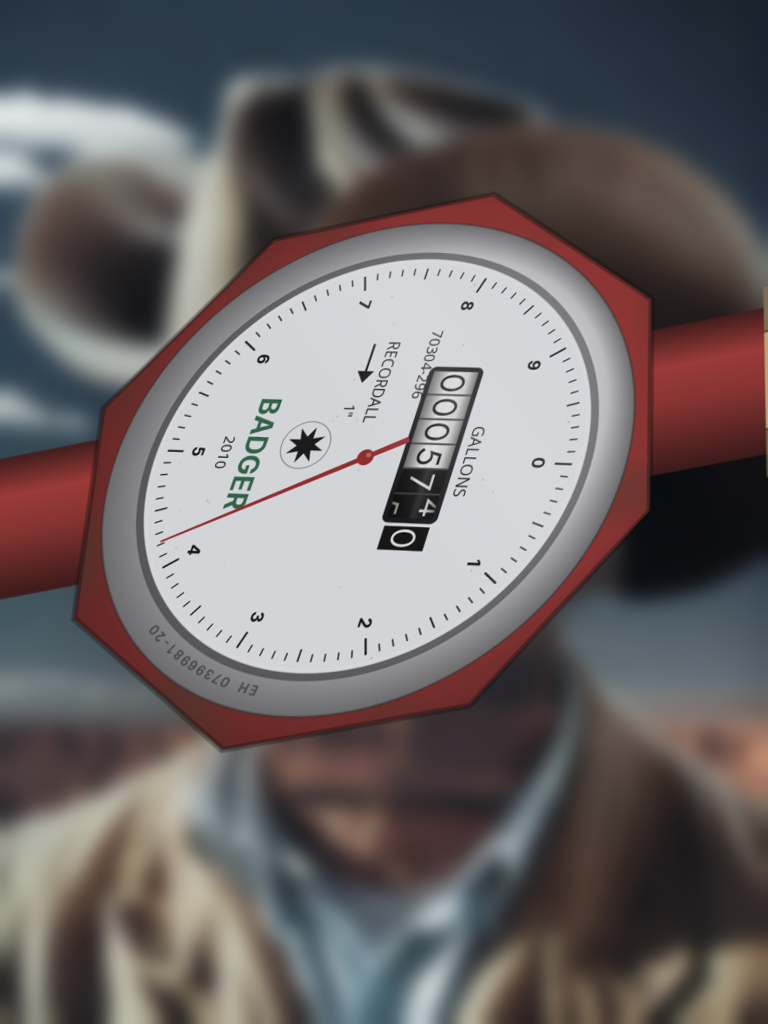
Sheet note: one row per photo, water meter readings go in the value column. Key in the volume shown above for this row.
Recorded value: 5744.2 gal
